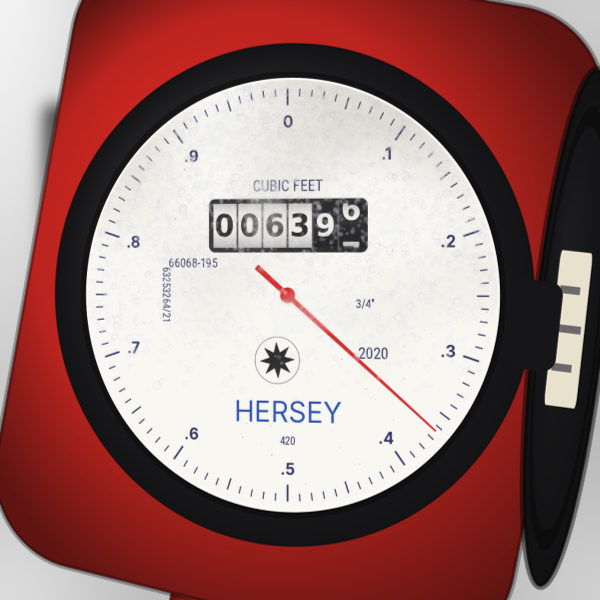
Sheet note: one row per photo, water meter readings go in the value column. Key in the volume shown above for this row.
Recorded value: 6396.36 ft³
